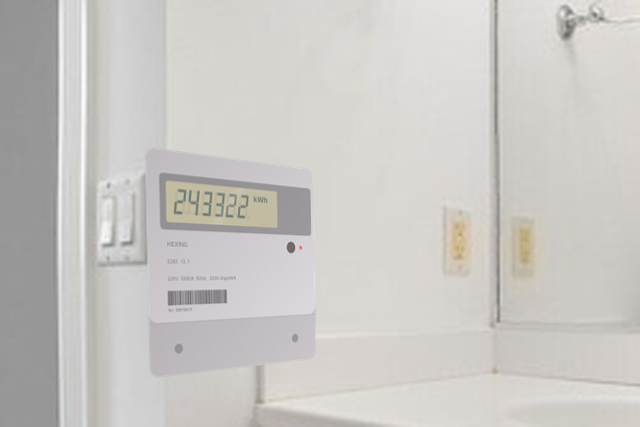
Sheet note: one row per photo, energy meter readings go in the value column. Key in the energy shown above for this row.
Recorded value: 243322 kWh
